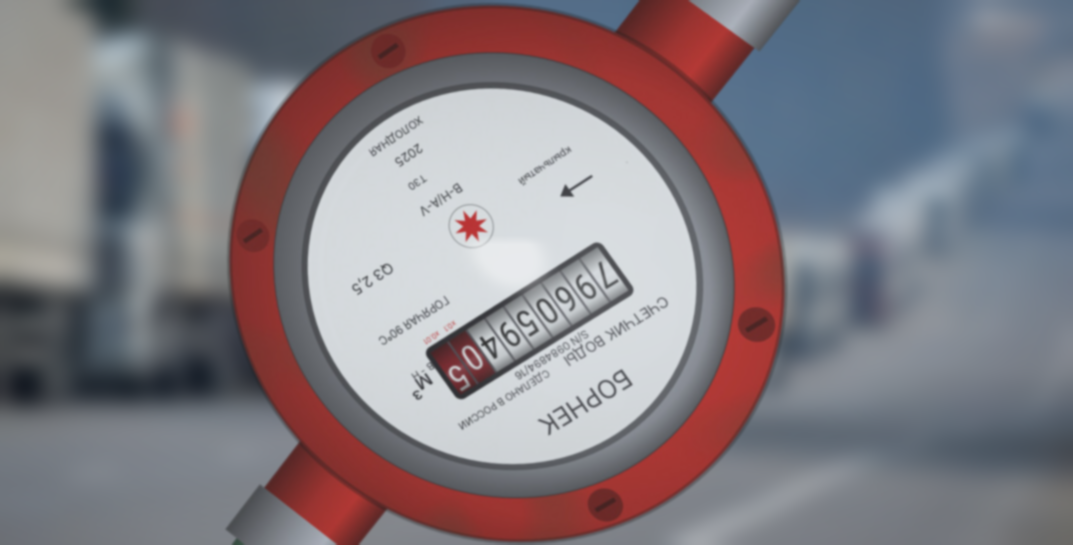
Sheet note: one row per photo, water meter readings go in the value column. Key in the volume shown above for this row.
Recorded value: 7960594.05 m³
